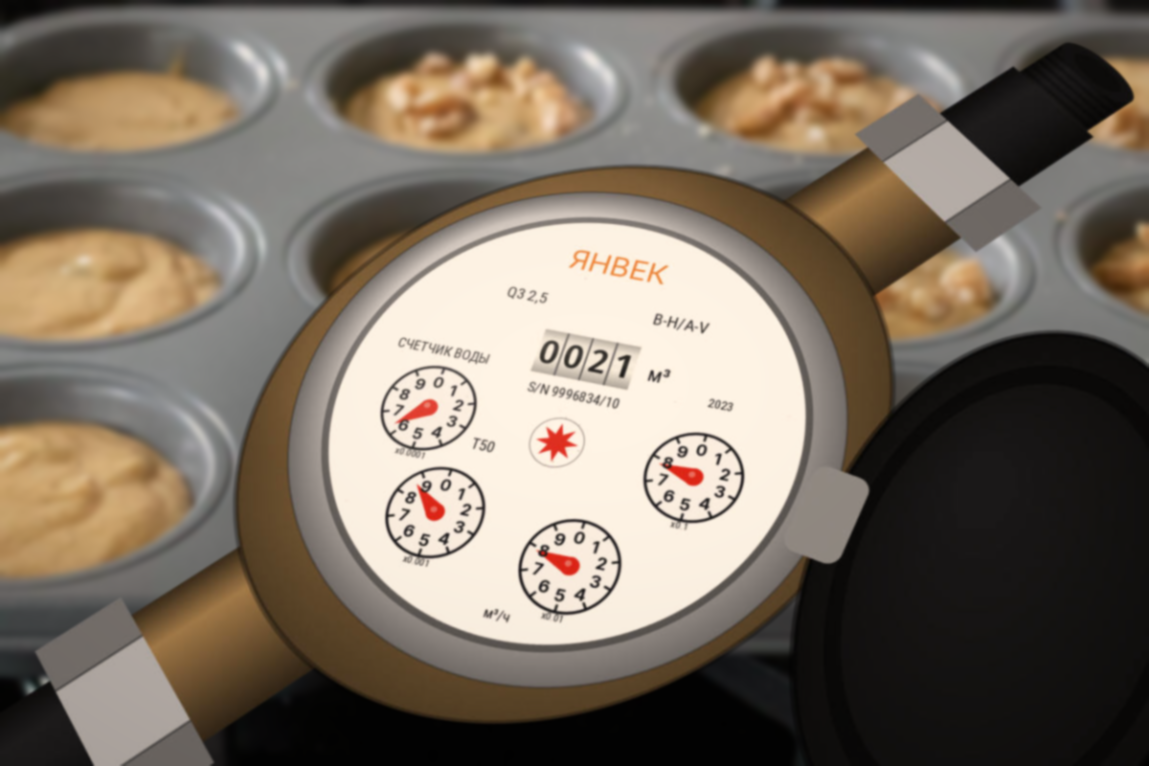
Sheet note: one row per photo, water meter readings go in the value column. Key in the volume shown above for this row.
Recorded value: 21.7786 m³
